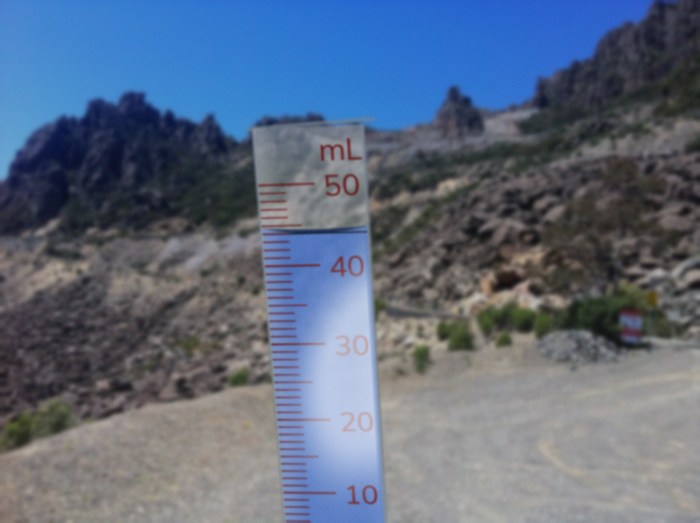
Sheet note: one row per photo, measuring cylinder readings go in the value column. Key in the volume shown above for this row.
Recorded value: 44 mL
